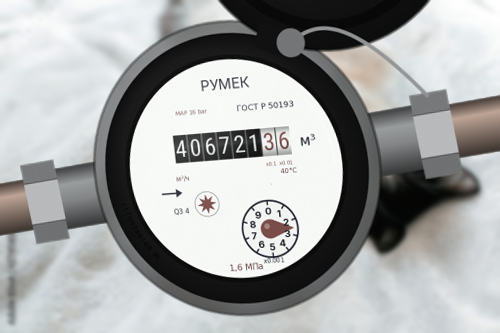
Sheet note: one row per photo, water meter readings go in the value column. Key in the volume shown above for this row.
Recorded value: 406721.362 m³
